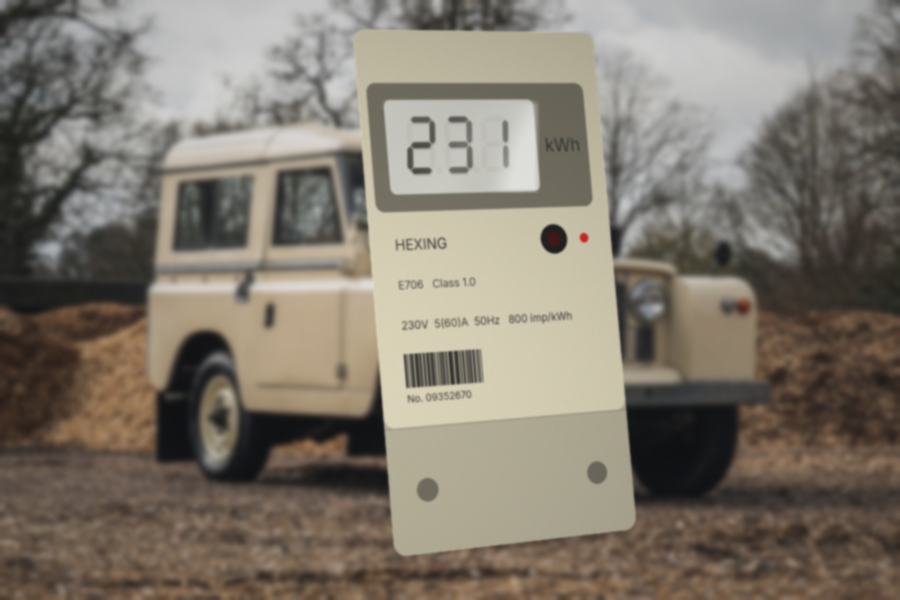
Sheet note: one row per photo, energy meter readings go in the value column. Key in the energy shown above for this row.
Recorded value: 231 kWh
